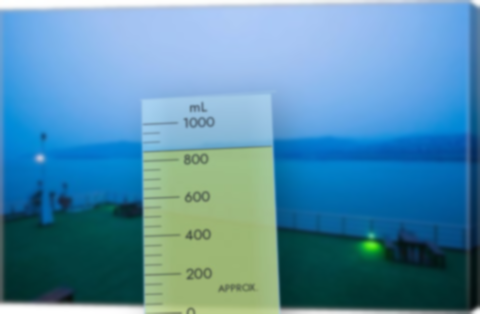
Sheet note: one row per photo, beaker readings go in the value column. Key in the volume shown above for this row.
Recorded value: 850 mL
